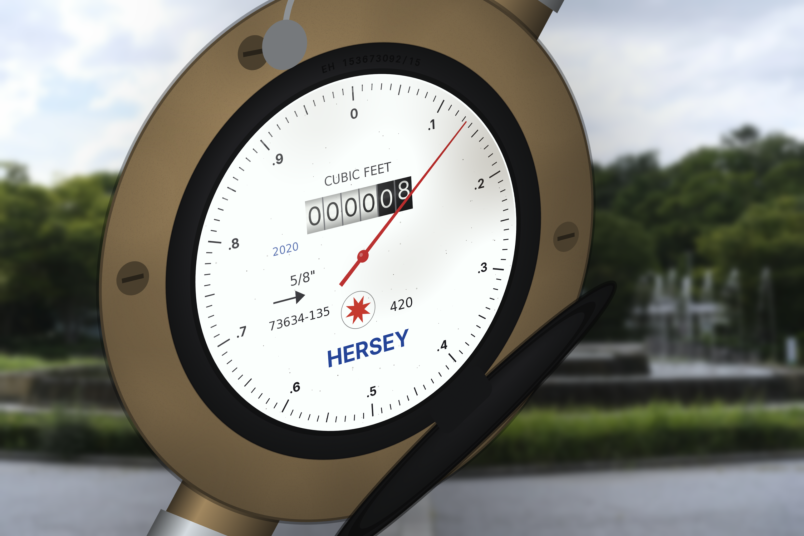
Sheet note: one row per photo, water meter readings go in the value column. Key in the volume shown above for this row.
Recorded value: 8.13 ft³
